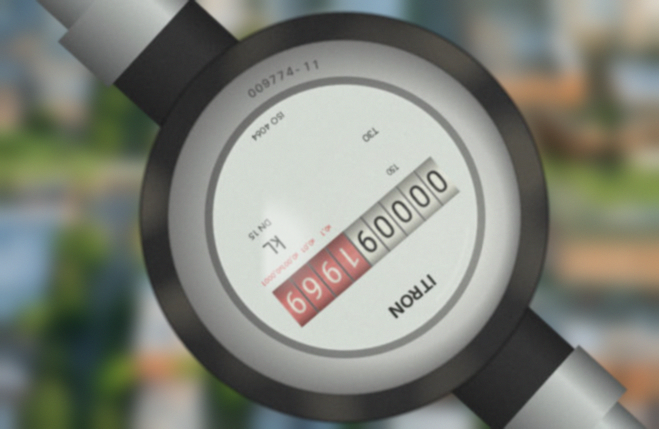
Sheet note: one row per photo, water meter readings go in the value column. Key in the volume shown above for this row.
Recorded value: 9.1969 kL
